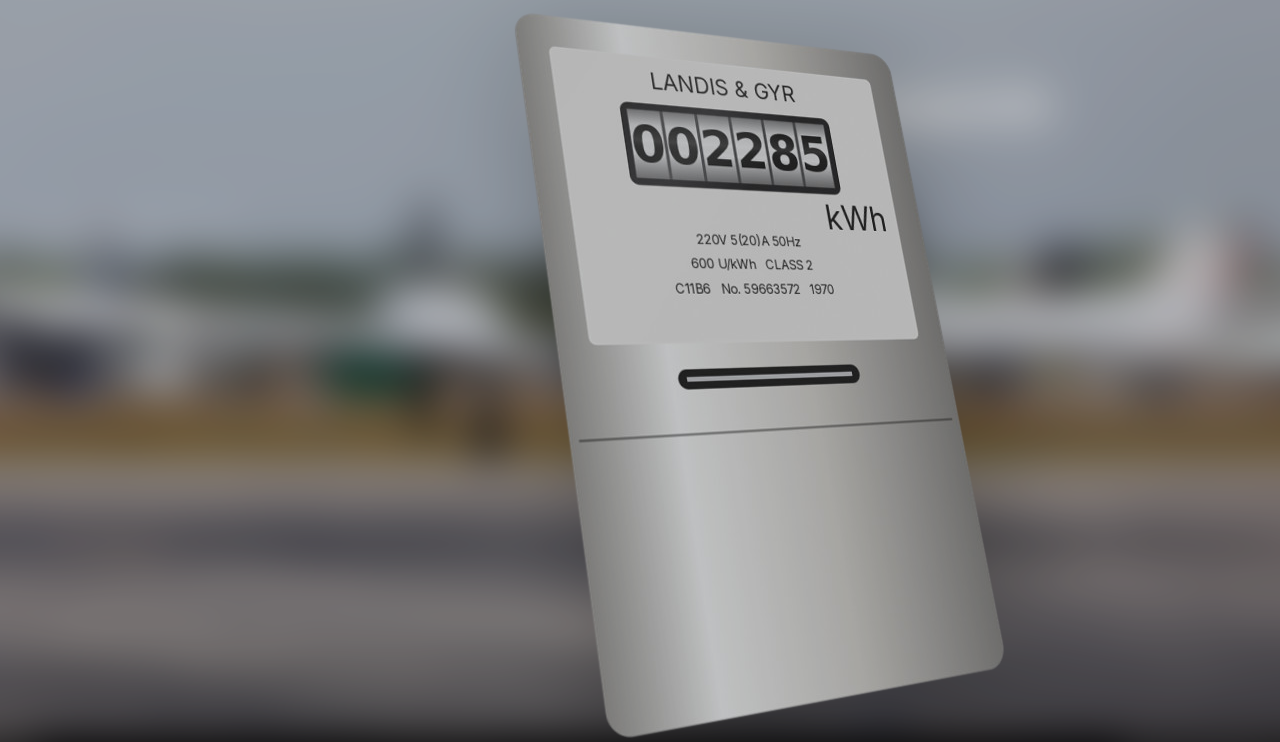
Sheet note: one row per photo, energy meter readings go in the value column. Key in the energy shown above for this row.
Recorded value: 2285 kWh
